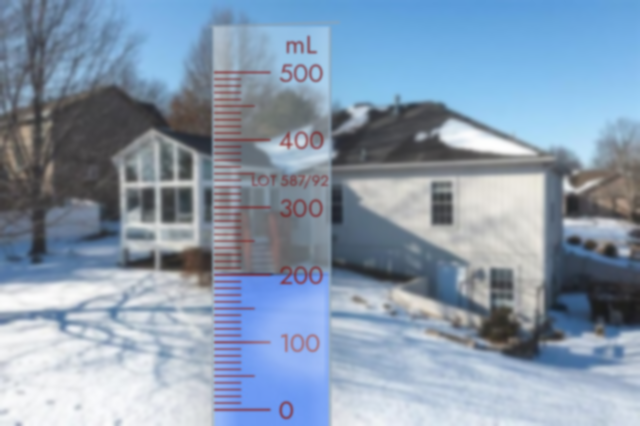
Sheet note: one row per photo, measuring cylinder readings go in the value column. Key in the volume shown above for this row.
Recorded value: 200 mL
